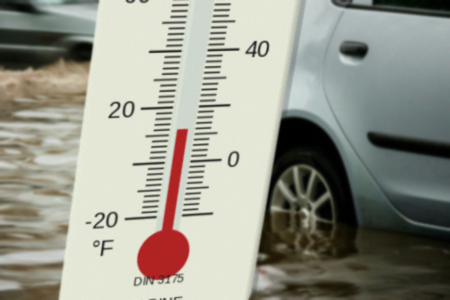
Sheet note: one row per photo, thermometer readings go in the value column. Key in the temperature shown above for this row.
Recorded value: 12 °F
